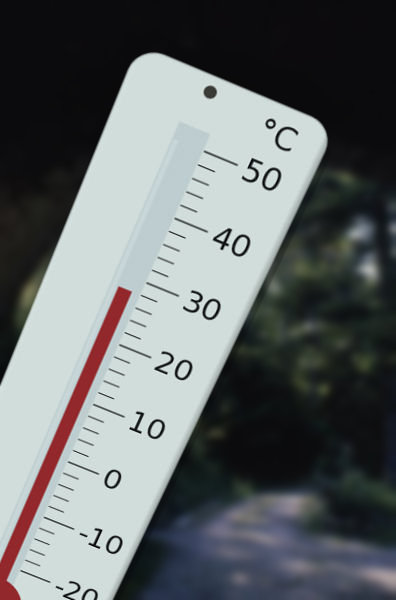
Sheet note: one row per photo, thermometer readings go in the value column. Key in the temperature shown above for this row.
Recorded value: 28 °C
